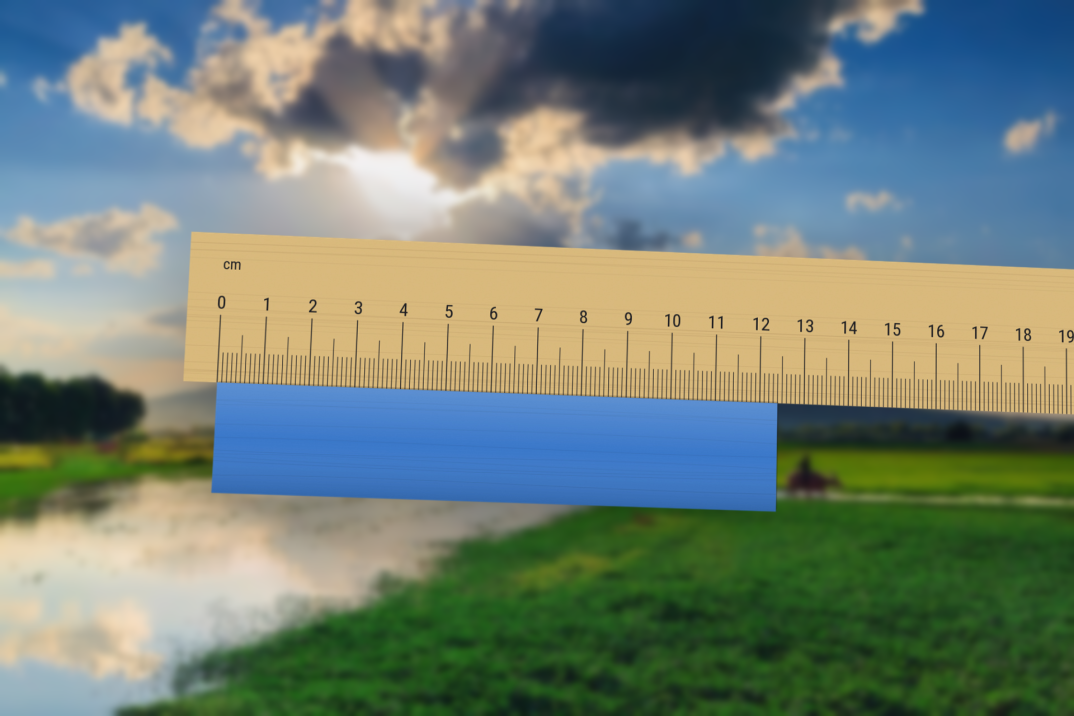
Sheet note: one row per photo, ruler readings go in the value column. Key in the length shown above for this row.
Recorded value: 12.4 cm
